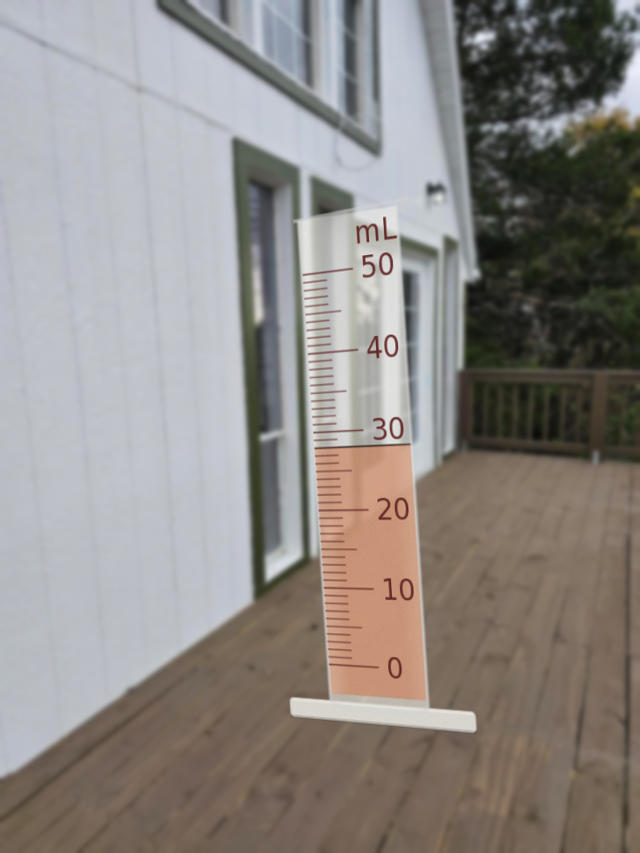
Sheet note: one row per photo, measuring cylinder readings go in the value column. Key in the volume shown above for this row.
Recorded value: 28 mL
